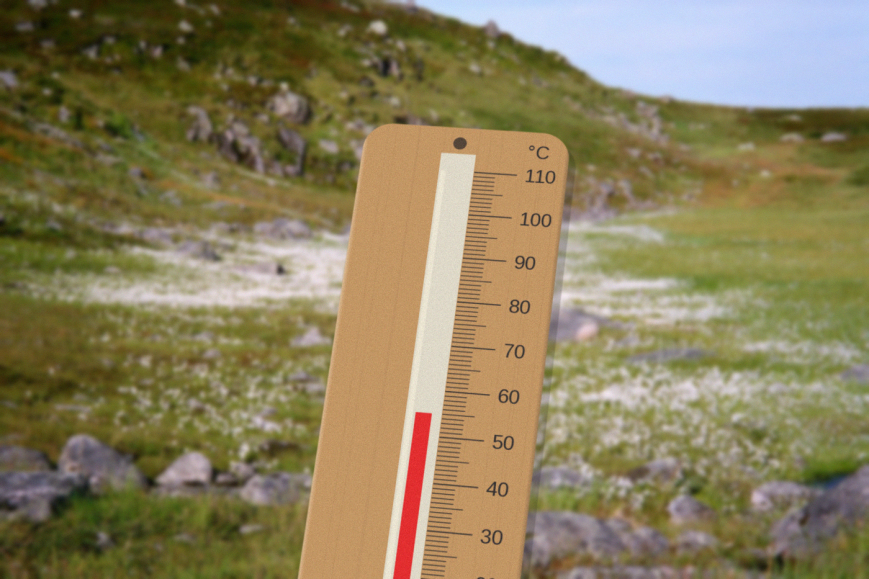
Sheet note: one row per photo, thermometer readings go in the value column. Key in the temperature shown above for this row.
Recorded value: 55 °C
